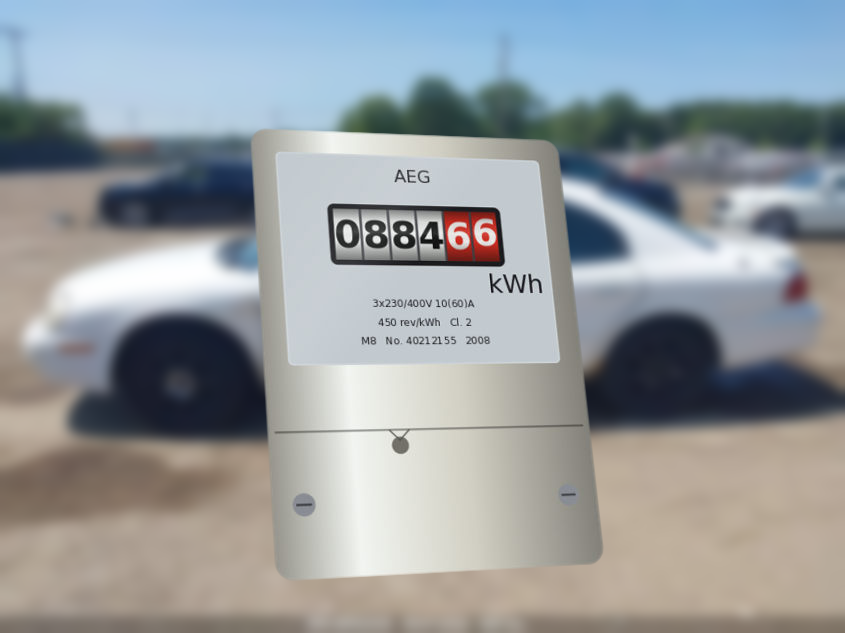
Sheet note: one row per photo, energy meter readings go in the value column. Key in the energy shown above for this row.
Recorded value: 884.66 kWh
